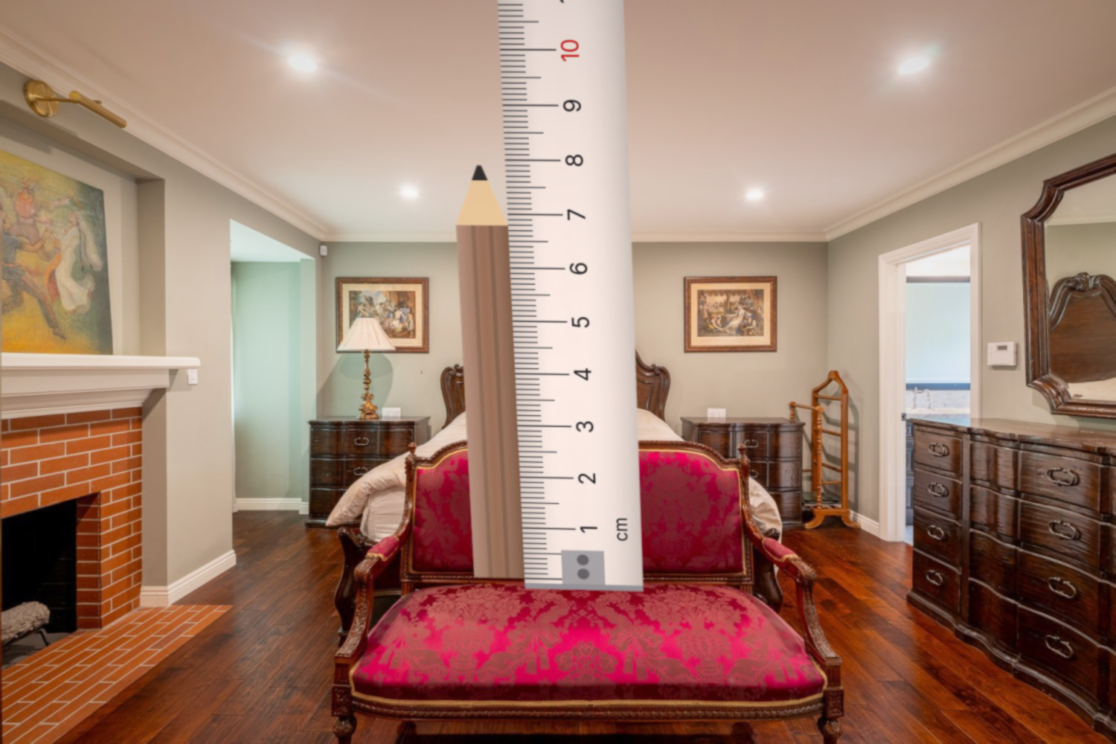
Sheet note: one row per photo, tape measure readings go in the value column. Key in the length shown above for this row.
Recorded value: 7.9 cm
